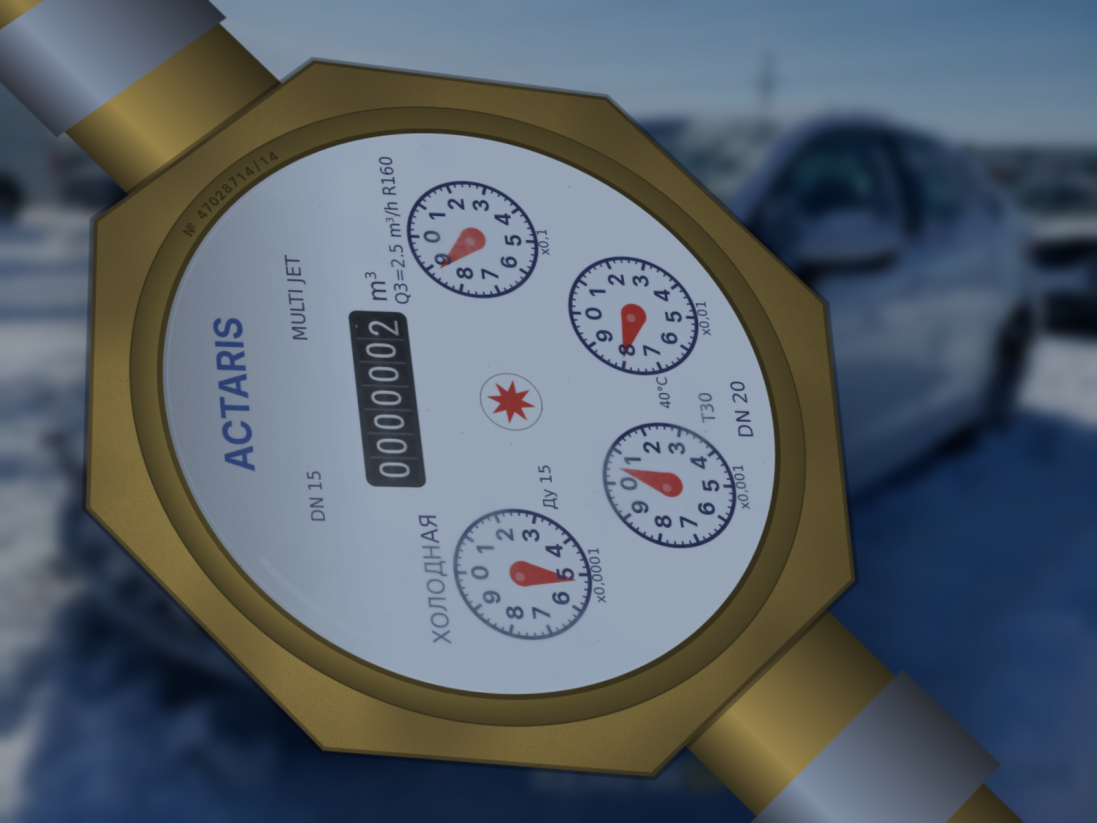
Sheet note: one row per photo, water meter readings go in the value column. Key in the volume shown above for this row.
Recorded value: 1.8805 m³
